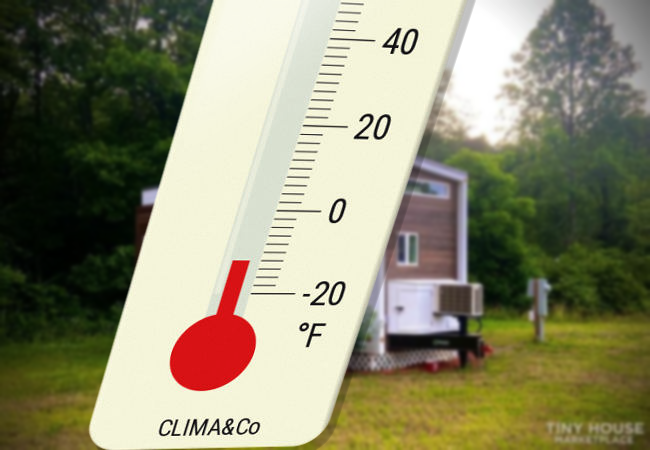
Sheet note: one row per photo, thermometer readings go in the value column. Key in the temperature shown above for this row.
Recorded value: -12 °F
